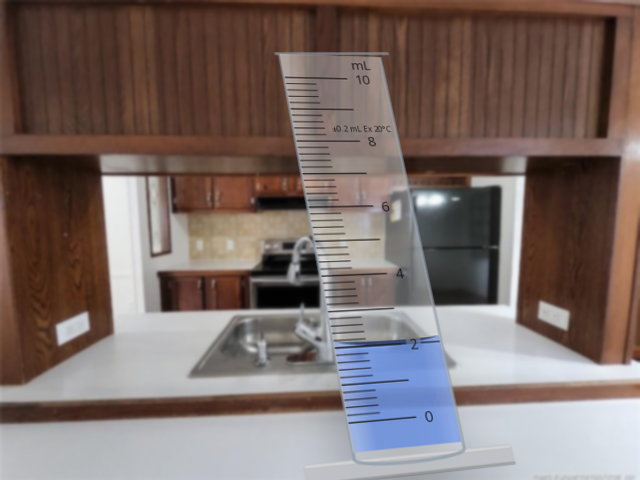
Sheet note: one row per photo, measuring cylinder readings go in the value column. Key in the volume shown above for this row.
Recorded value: 2 mL
